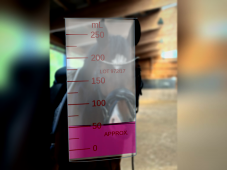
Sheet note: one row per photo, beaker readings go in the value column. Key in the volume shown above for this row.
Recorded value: 50 mL
